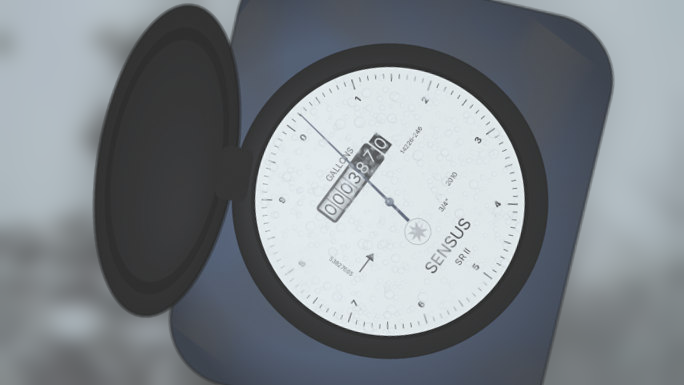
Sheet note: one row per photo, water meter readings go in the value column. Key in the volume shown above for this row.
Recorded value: 3870.2 gal
